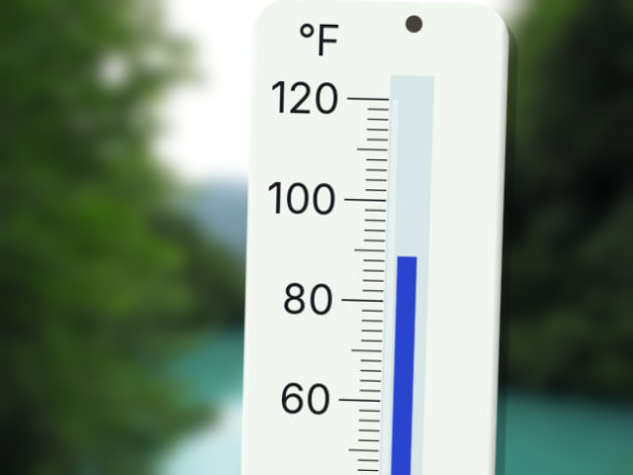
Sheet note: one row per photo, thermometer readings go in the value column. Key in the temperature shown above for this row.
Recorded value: 89 °F
